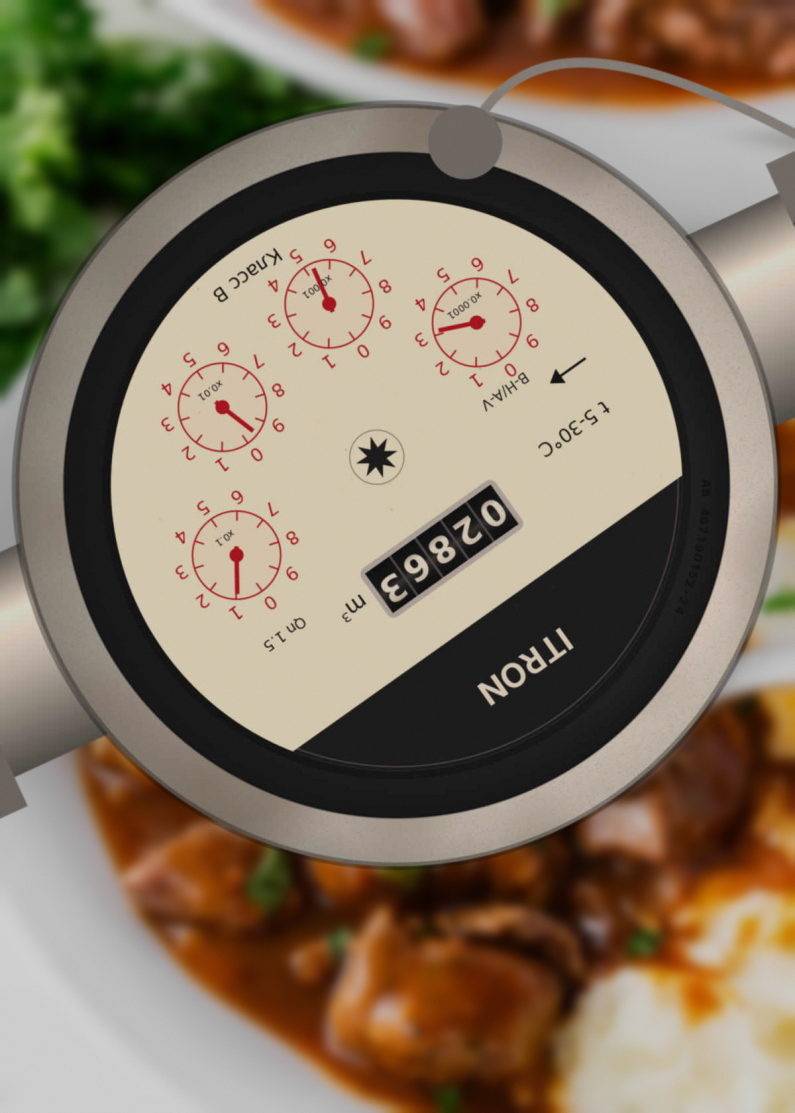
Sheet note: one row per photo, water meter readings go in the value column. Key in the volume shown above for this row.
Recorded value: 2863.0953 m³
